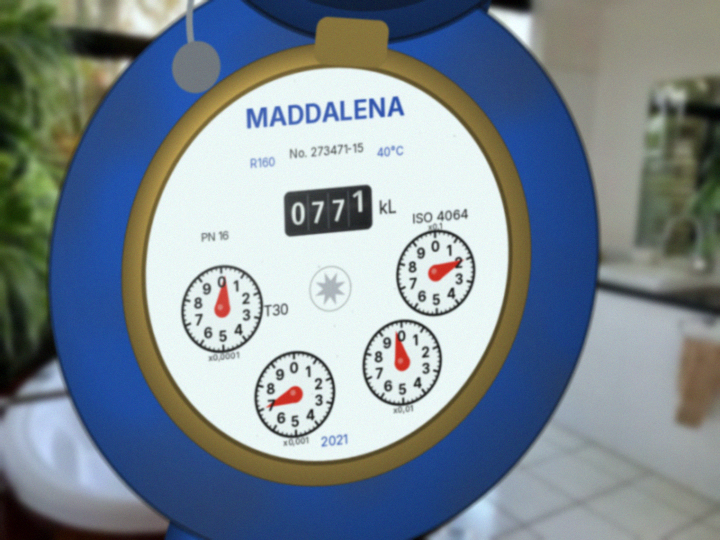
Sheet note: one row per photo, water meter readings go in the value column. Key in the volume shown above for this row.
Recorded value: 771.1970 kL
